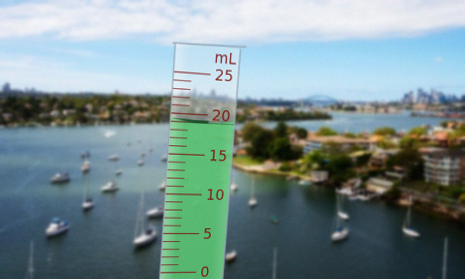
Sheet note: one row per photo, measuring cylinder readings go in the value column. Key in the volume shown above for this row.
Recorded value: 19 mL
